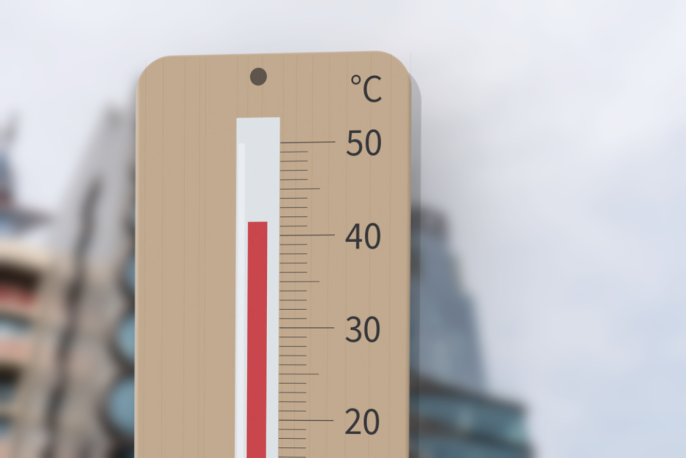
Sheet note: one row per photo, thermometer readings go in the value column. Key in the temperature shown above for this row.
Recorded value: 41.5 °C
